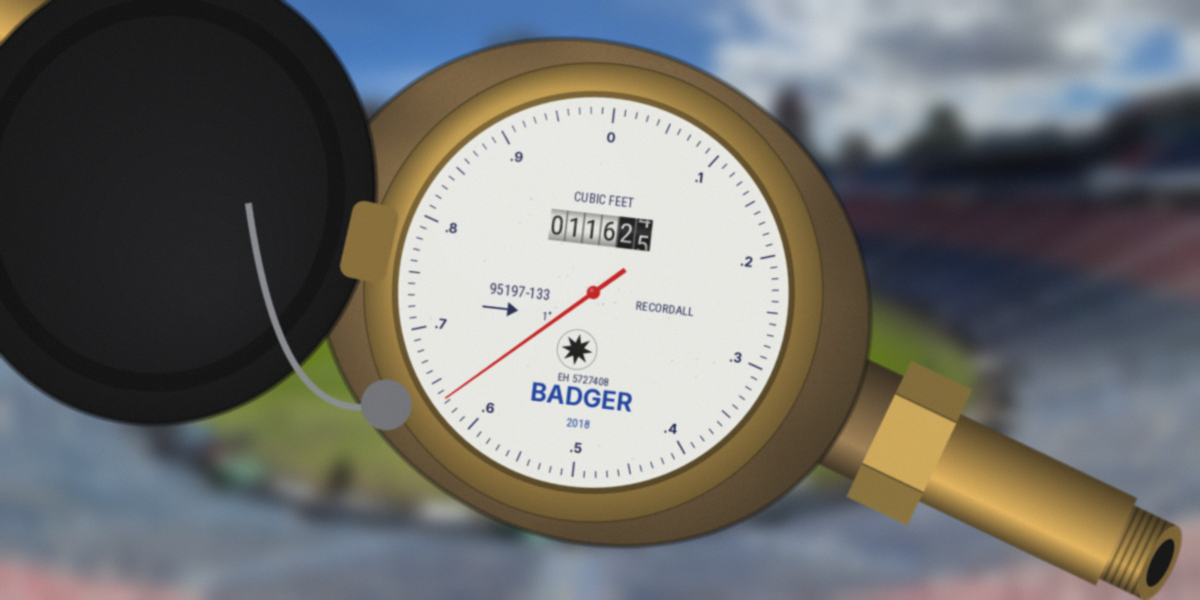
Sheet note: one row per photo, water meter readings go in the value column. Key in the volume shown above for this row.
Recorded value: 11624.63 ft³
